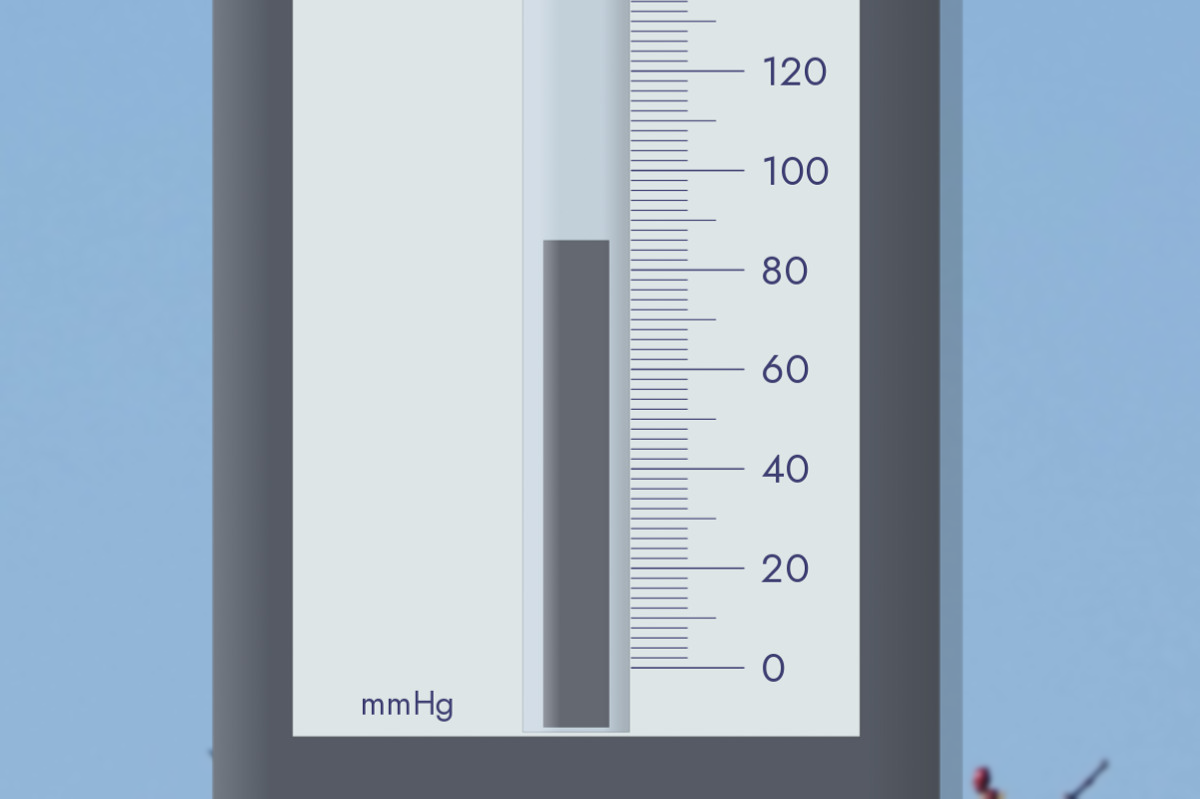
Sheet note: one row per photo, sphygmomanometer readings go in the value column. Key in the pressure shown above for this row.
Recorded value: 86 mmHg
